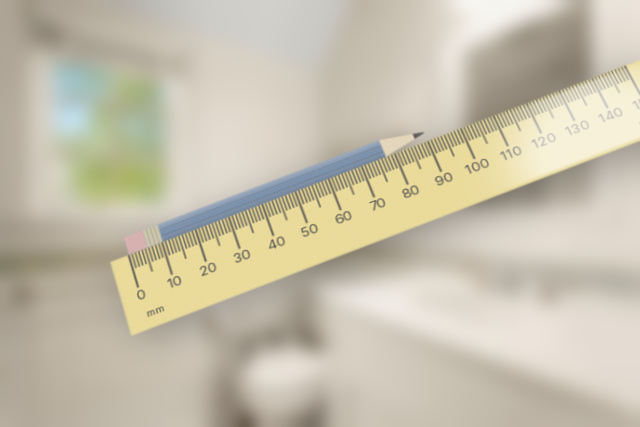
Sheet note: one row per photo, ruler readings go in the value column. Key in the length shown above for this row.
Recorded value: 90 mm
